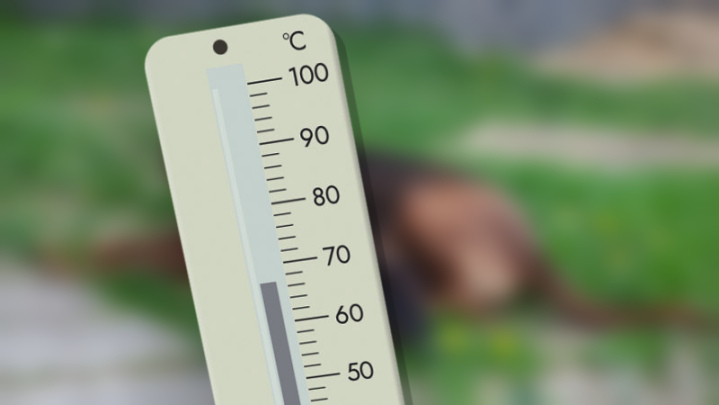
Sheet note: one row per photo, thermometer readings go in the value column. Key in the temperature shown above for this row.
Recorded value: 67 °C
